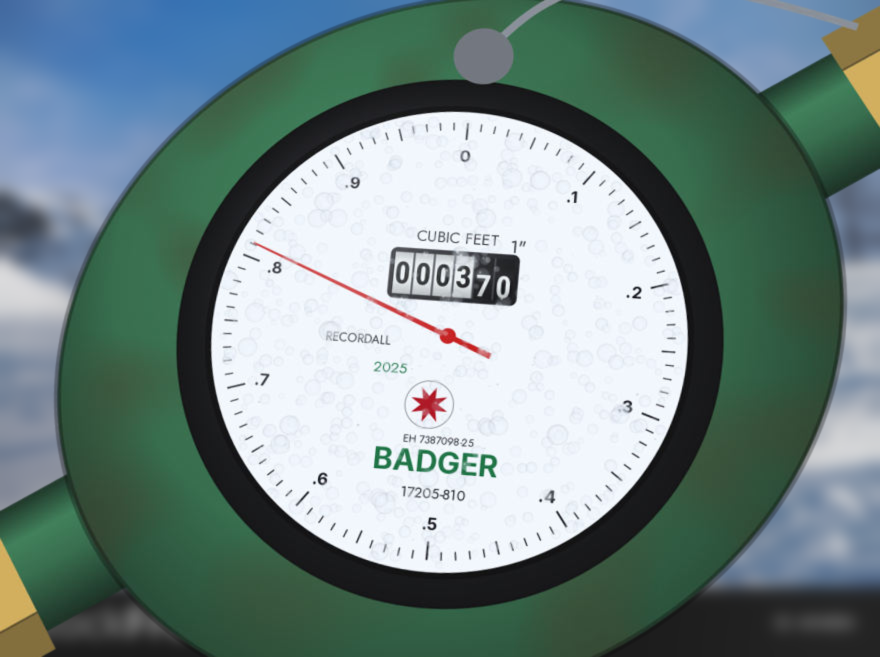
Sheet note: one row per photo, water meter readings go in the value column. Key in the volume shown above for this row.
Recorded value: 369.81 ft³
